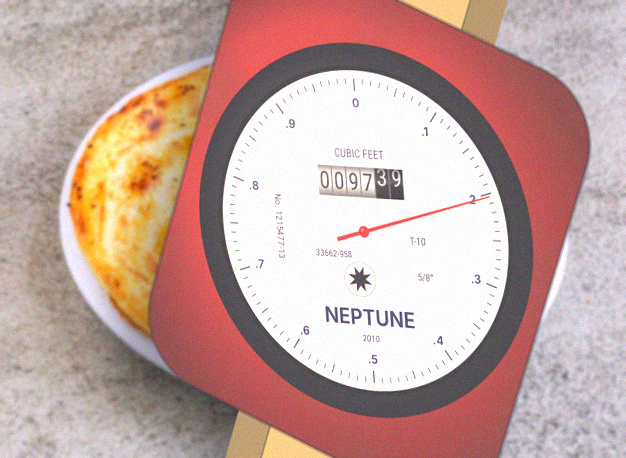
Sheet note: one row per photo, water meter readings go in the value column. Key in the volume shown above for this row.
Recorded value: 9739.20 ft³
